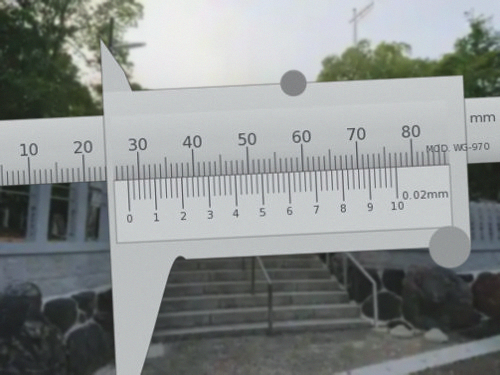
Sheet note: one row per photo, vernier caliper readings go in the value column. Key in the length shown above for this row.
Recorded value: 28.0 mm
